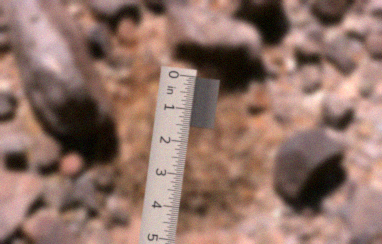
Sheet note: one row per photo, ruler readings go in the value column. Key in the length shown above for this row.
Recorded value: 1.5 in
